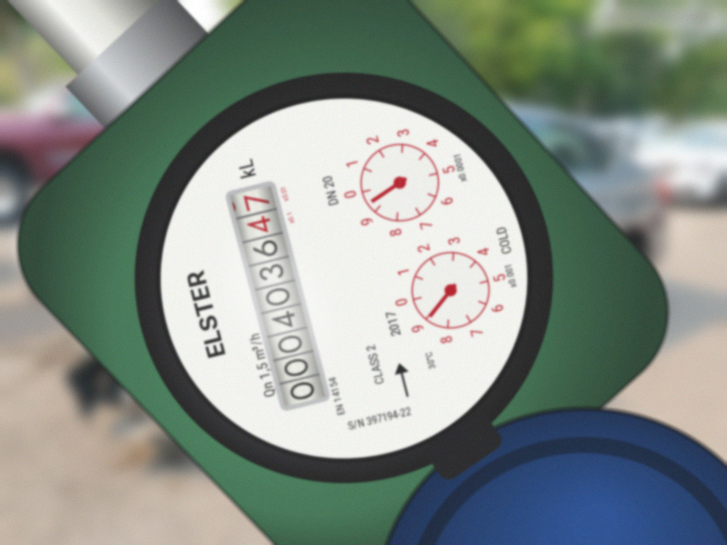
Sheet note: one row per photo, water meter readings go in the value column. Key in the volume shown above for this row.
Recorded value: 4036.4689 kL
